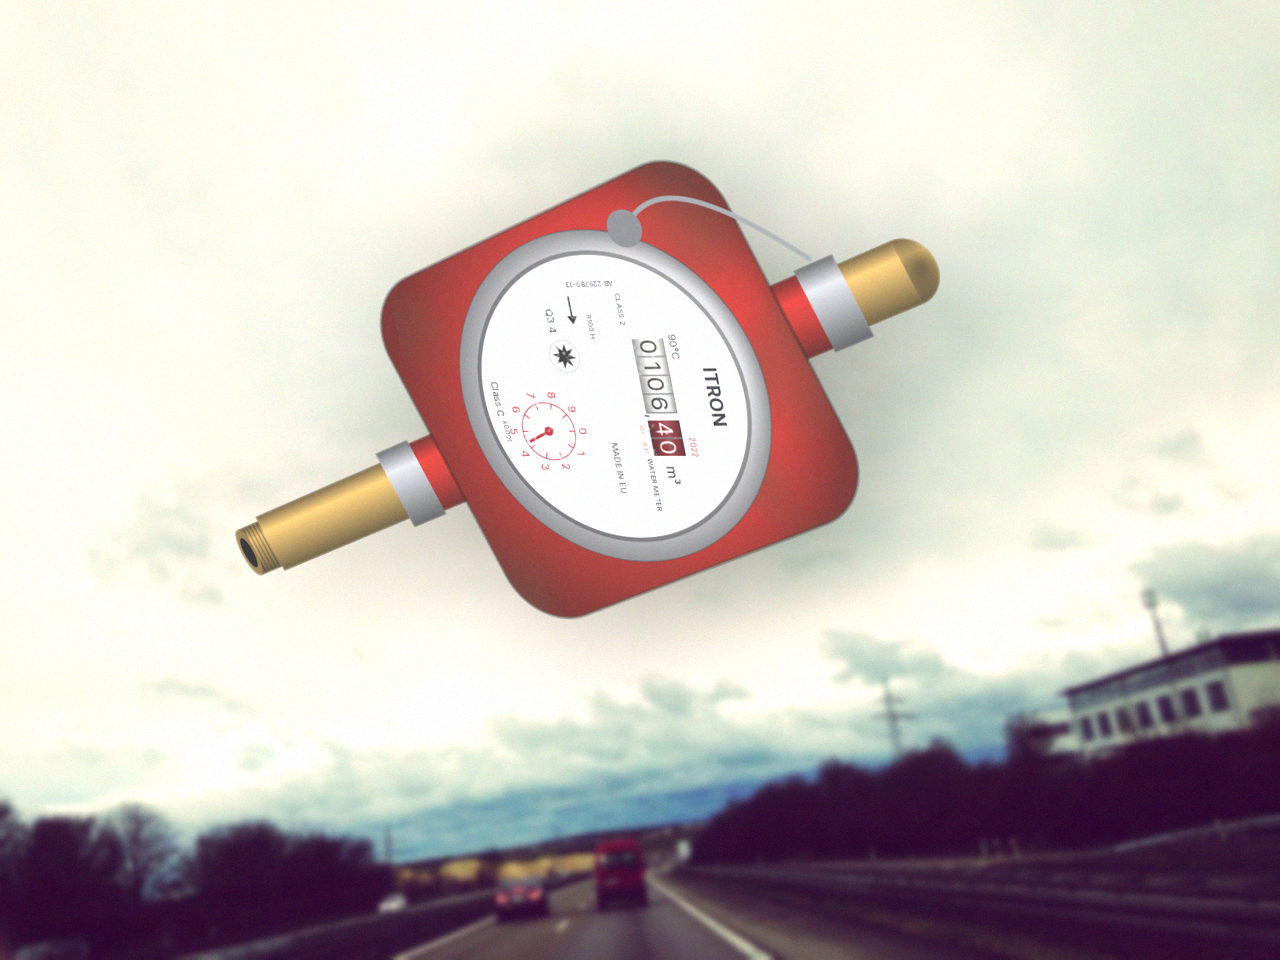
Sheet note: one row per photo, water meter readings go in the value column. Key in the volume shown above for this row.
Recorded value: 106.404 m³
